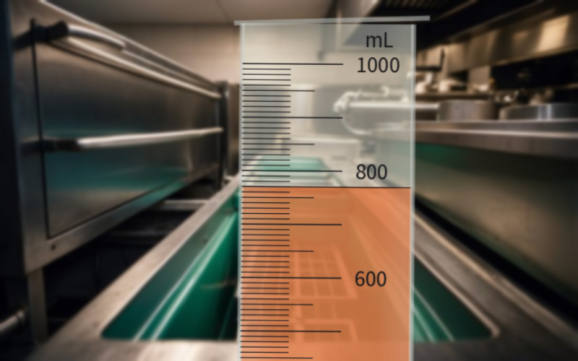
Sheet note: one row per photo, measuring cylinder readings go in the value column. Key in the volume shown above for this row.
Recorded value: 770 mL
